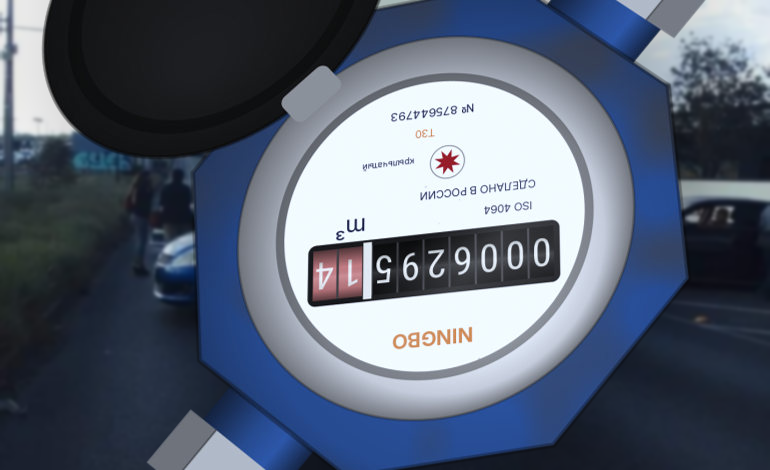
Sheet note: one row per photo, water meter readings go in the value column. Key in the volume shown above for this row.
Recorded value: 6295.14 m³
